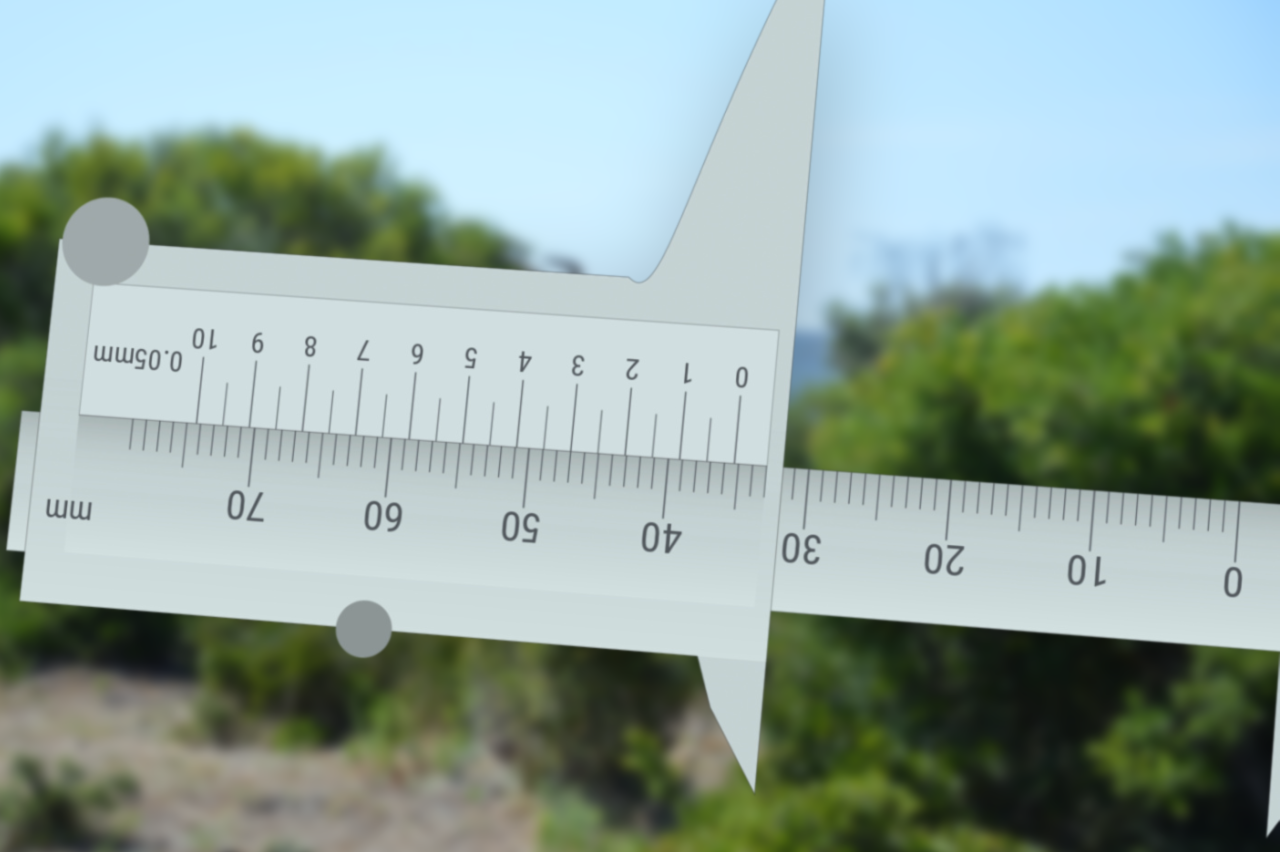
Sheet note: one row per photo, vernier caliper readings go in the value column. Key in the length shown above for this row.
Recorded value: 35.3 mm
